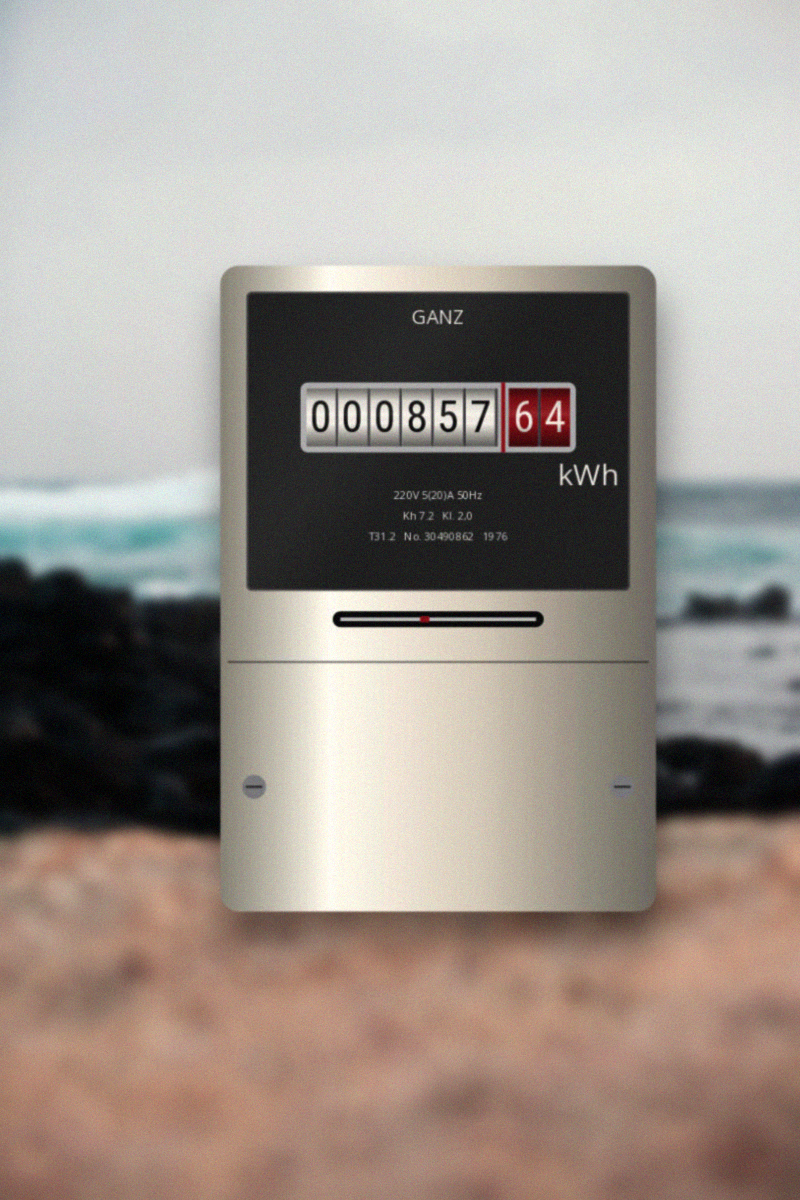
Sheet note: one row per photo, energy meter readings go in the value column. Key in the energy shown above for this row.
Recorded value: 857.64 kWh
